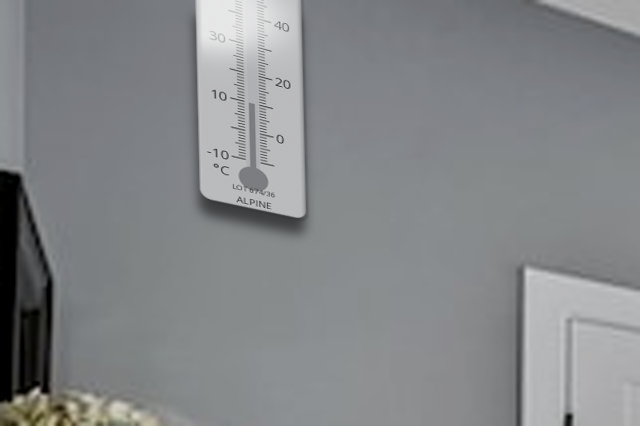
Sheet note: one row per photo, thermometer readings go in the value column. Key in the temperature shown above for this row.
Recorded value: 10 °C
